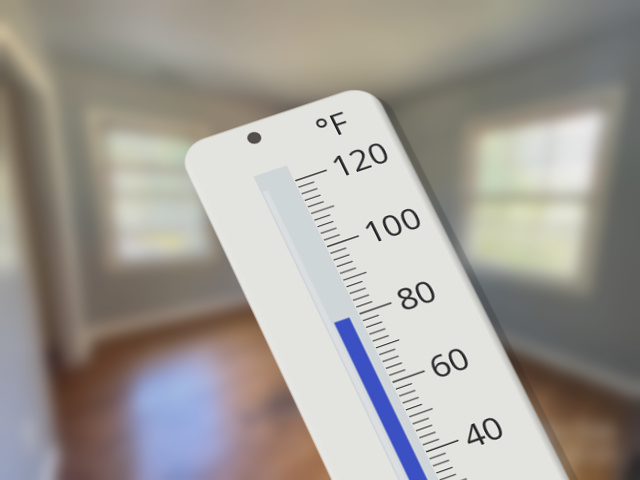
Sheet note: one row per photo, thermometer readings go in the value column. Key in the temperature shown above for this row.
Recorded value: 80 °F
